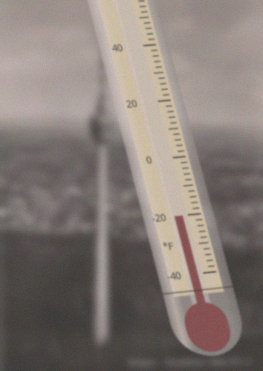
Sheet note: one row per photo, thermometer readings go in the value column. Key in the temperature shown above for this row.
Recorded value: -20 °F
